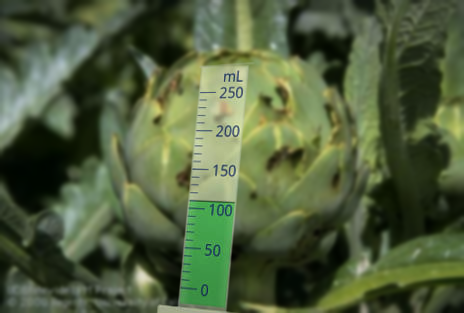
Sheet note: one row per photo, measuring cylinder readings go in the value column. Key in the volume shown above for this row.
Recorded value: 110 mL
